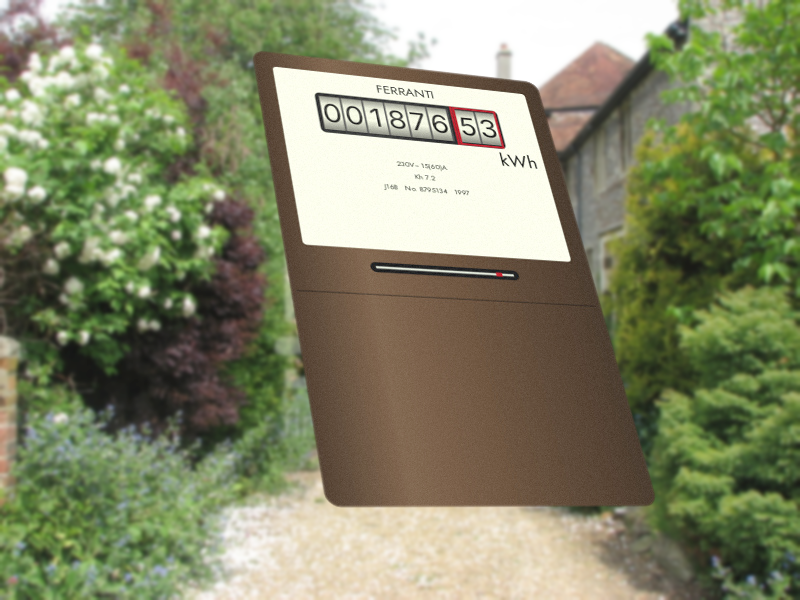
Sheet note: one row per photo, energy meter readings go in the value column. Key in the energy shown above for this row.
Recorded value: 1876.53 kWh
